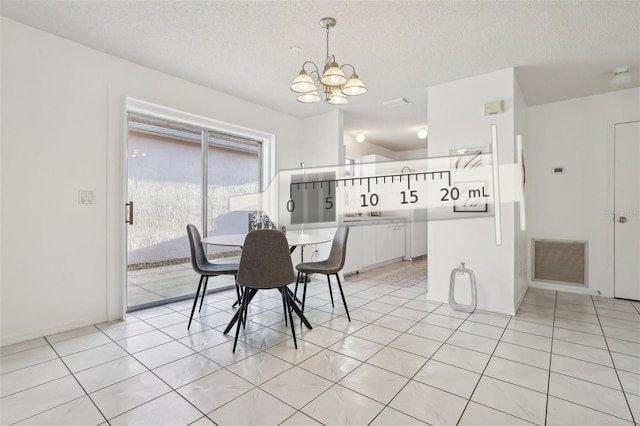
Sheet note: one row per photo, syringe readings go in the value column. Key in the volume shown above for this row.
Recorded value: 0 mL
